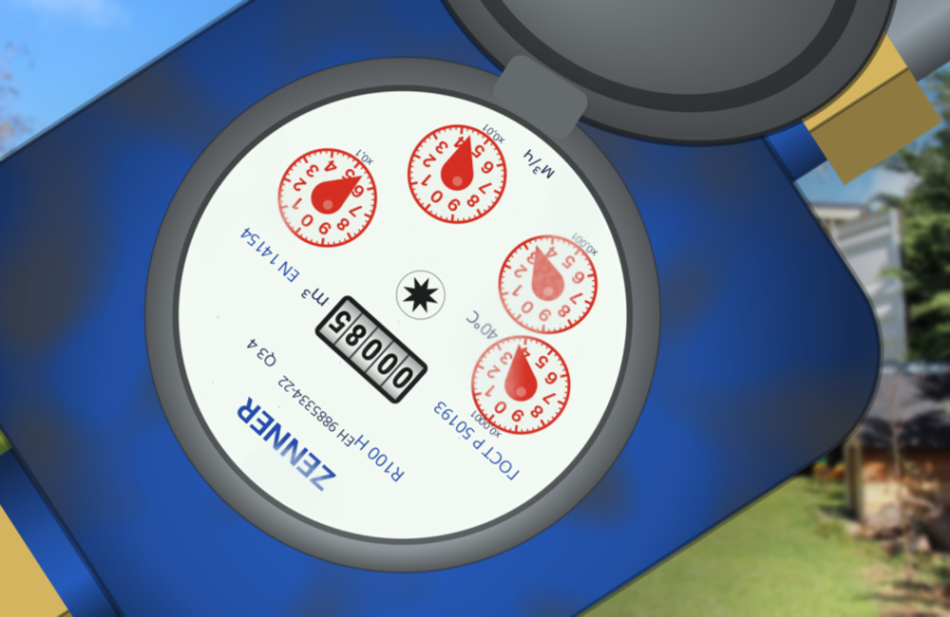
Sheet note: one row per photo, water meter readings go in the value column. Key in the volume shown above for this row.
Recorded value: 85.5433 m³
